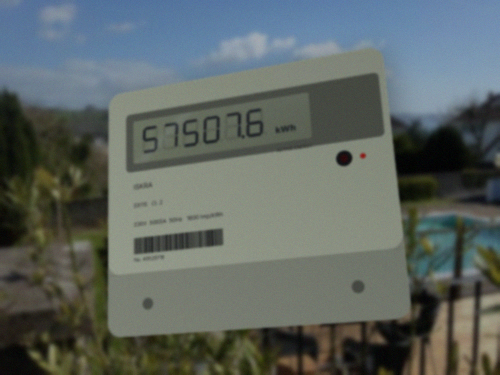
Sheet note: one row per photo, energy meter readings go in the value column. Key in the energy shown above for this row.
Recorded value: 57507.6 kWh
